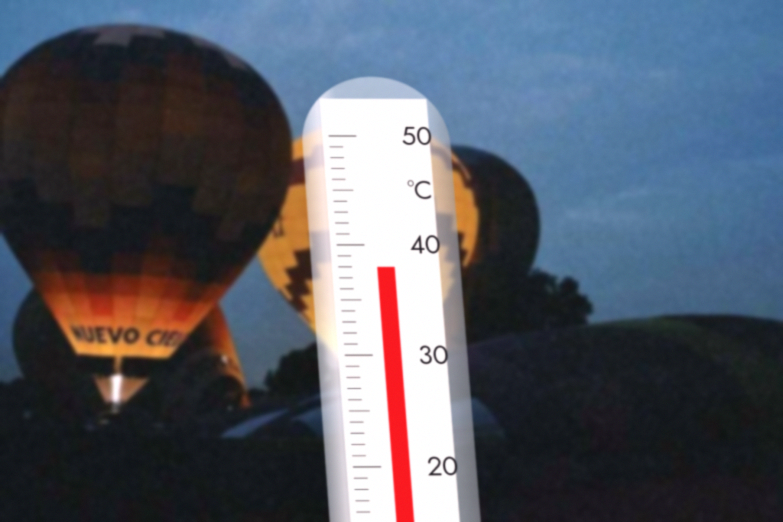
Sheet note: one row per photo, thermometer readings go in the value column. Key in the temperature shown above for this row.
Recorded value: 38 °C
